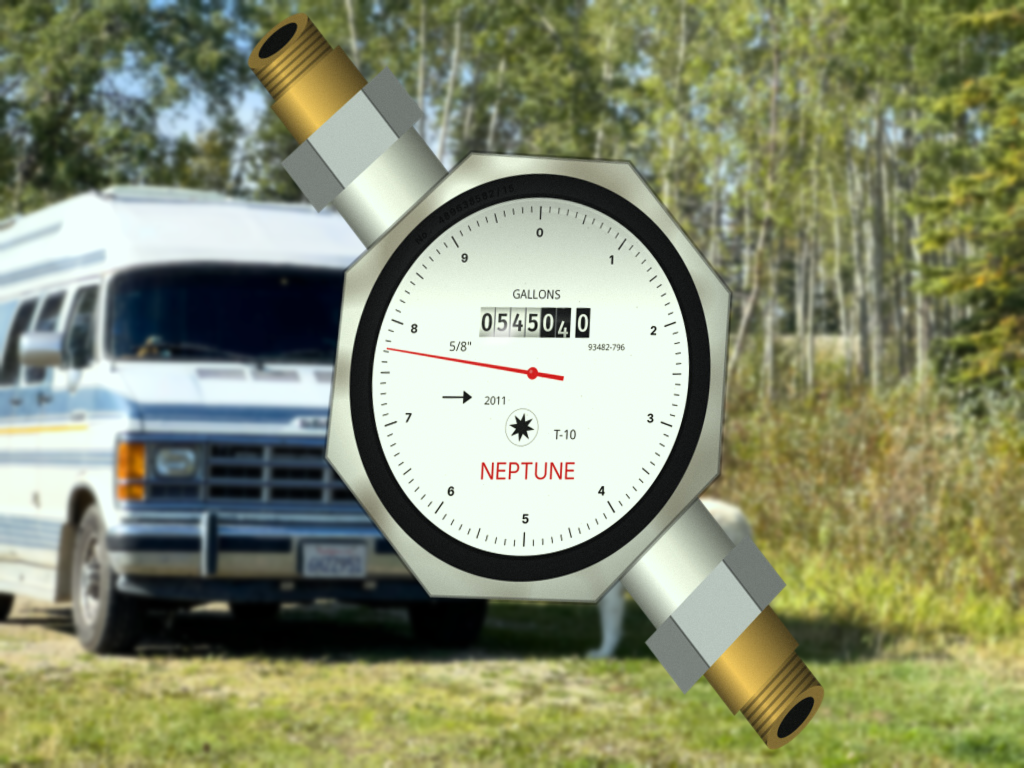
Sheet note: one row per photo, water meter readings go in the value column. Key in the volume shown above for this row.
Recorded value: 545037.7 gal
